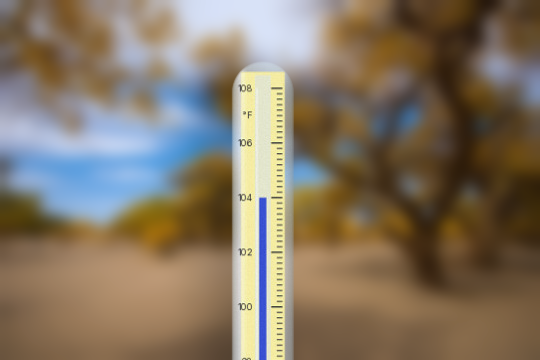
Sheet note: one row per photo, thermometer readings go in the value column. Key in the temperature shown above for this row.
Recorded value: 104 °F
